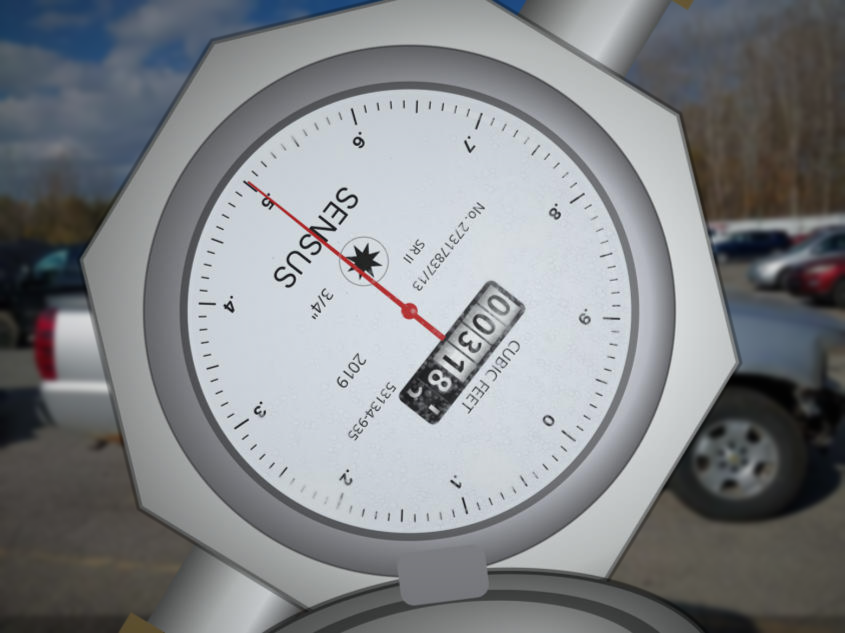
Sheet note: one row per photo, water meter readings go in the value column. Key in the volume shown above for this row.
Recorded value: 3181.50 ft³
